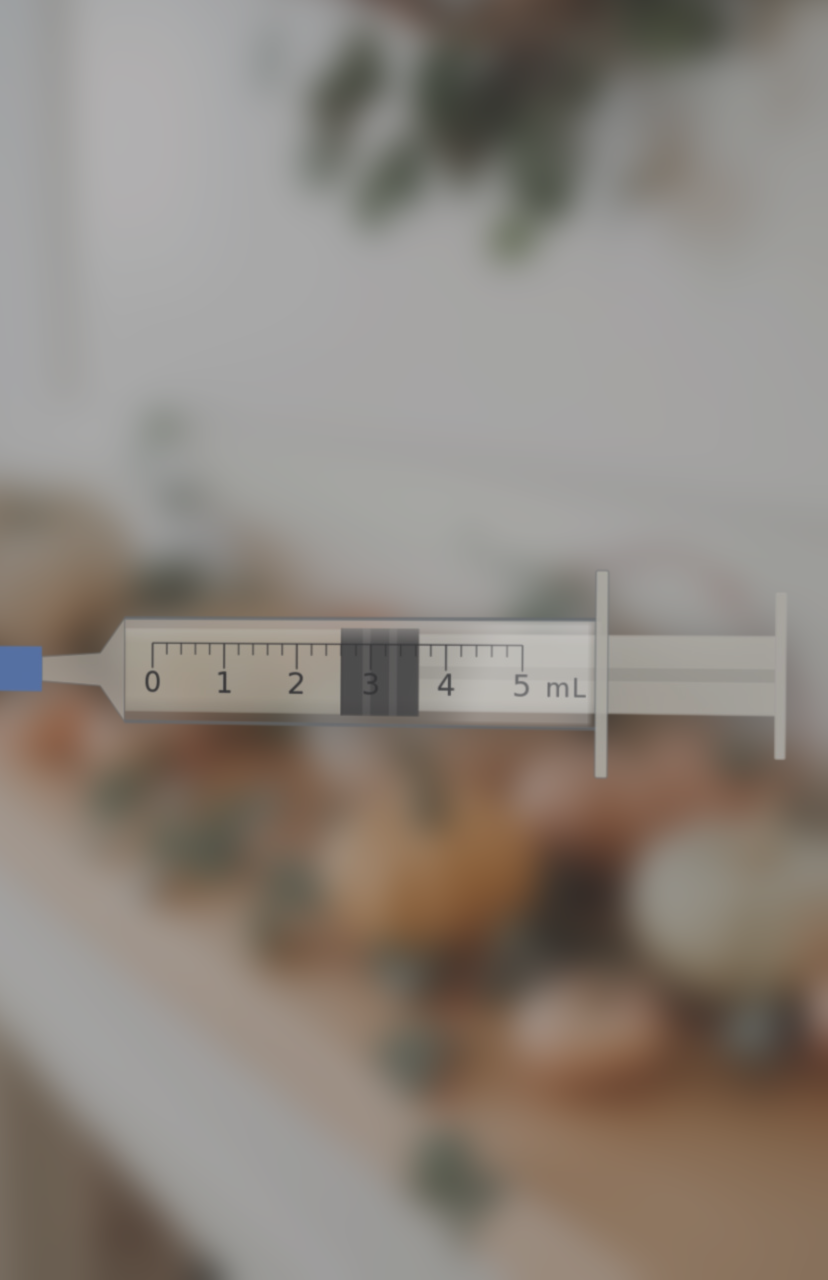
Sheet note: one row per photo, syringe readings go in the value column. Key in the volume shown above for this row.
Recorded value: 2.6 mL
